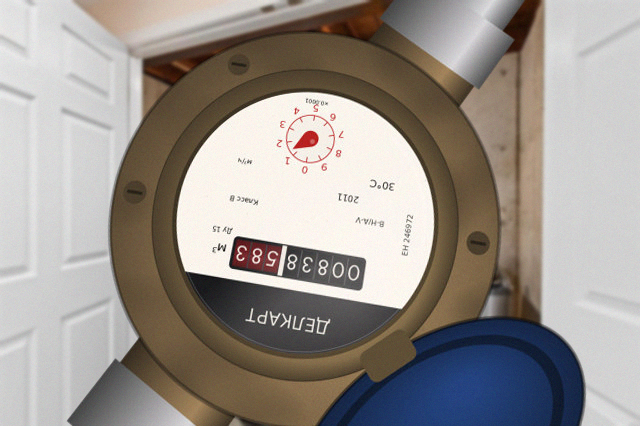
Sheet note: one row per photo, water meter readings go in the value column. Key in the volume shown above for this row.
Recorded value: 838.5831 m³
